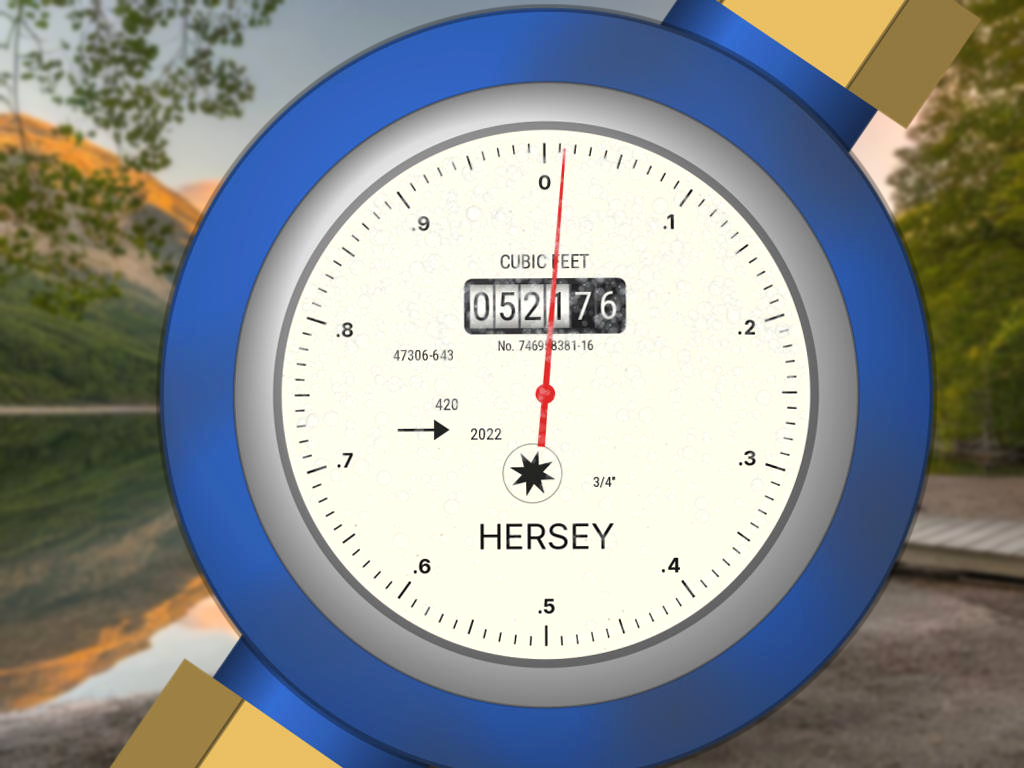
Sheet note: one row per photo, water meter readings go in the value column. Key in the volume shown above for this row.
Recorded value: 52176.01 ft³
